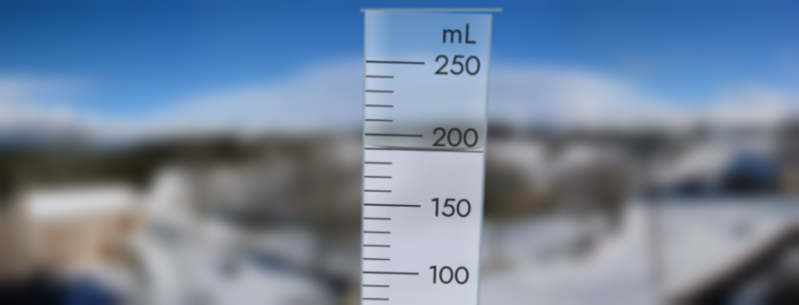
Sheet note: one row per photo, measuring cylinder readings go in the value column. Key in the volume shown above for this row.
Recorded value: 190 mL
